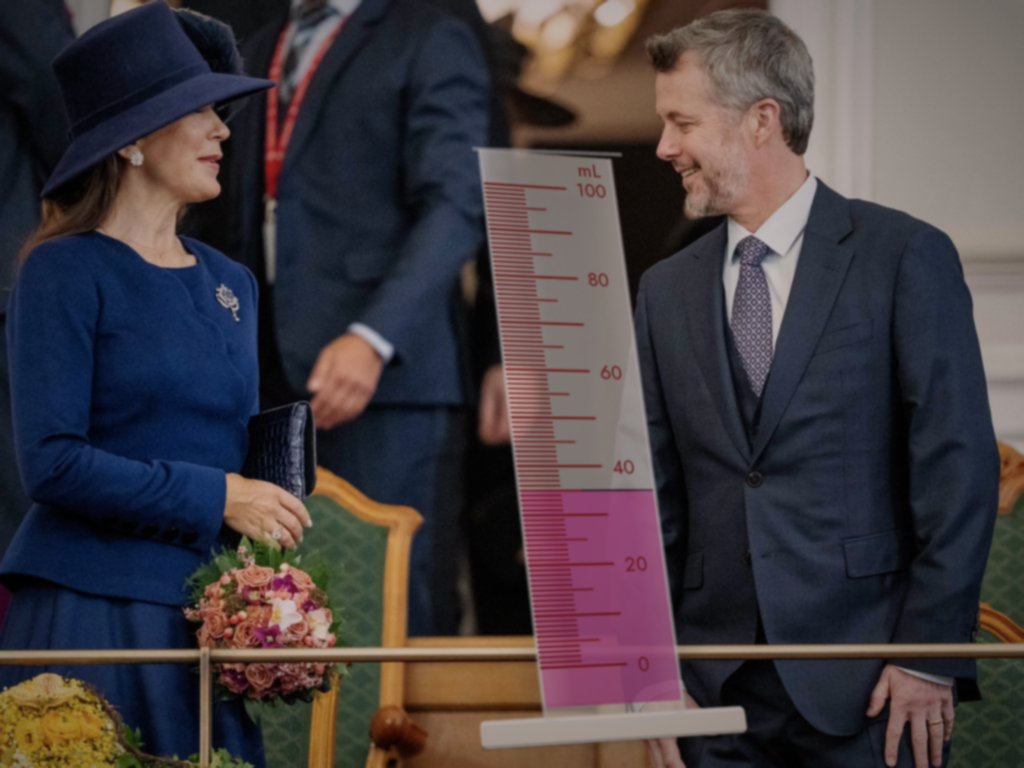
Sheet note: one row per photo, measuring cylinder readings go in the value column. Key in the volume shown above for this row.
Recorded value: 35 mL
